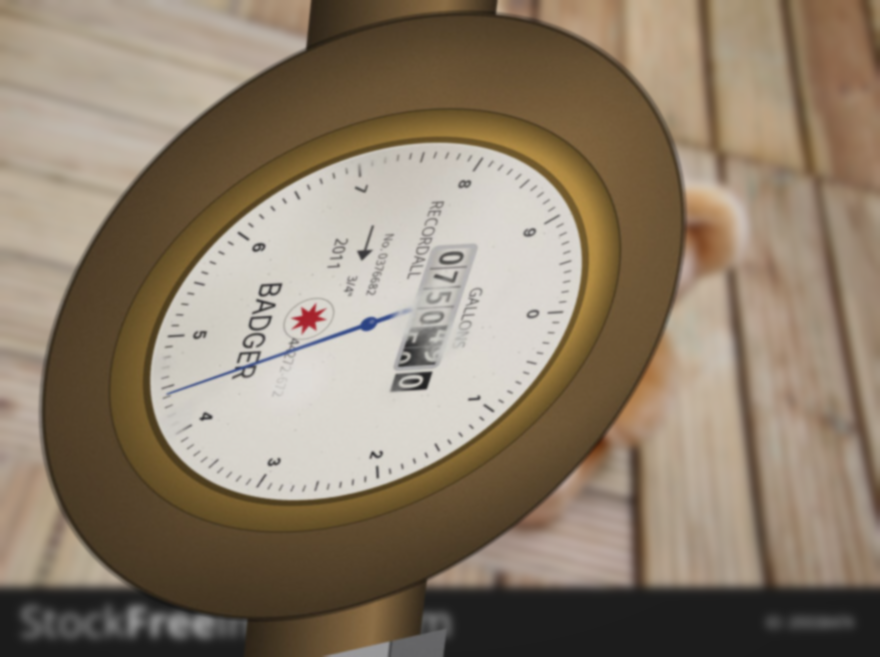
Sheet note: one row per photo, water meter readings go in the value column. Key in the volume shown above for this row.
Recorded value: 750494.4 gal
